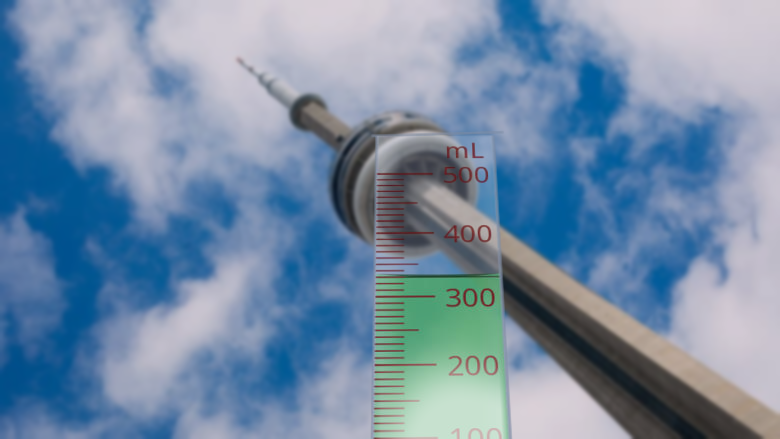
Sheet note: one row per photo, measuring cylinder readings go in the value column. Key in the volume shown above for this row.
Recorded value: 330 mL
